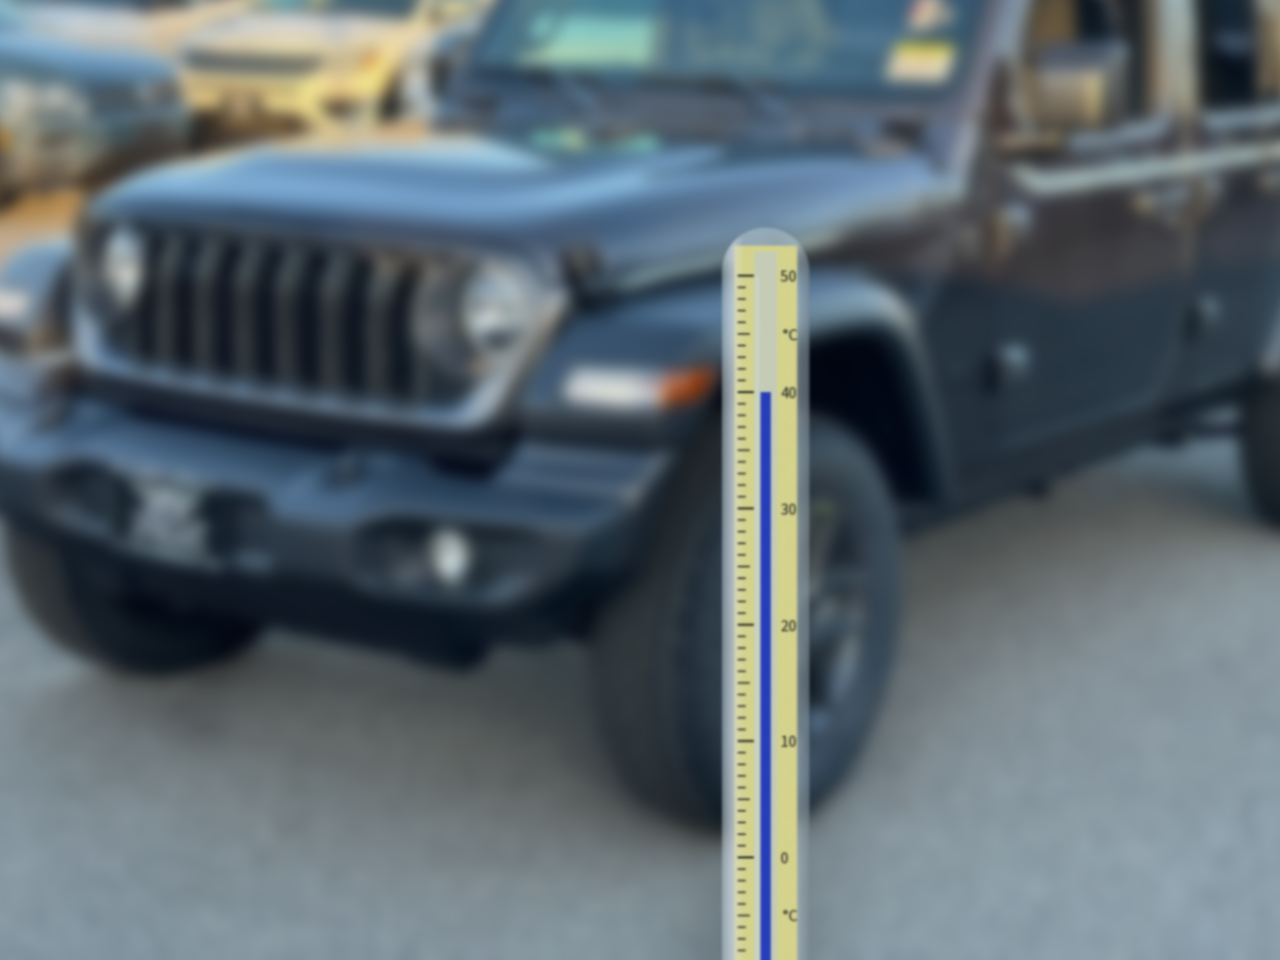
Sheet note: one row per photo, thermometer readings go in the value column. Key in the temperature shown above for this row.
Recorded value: 40 °C
